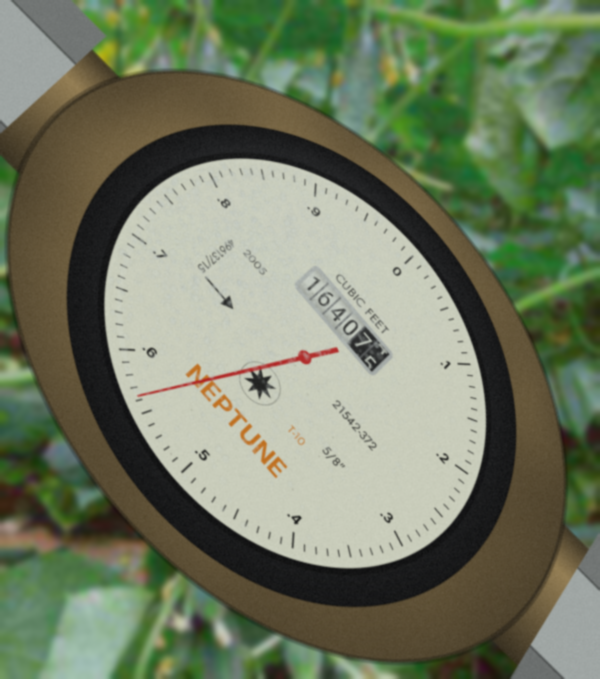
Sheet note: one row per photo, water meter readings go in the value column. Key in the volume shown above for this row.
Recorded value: 164074.56 ft³
